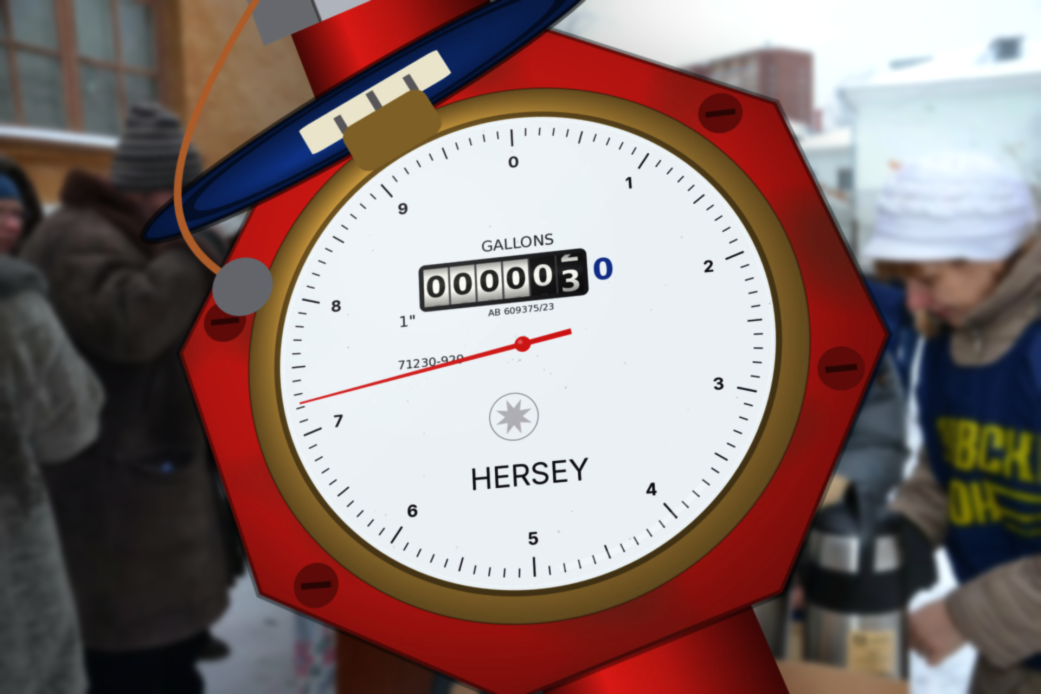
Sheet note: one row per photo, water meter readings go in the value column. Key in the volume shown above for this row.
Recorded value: 27.2 gal
